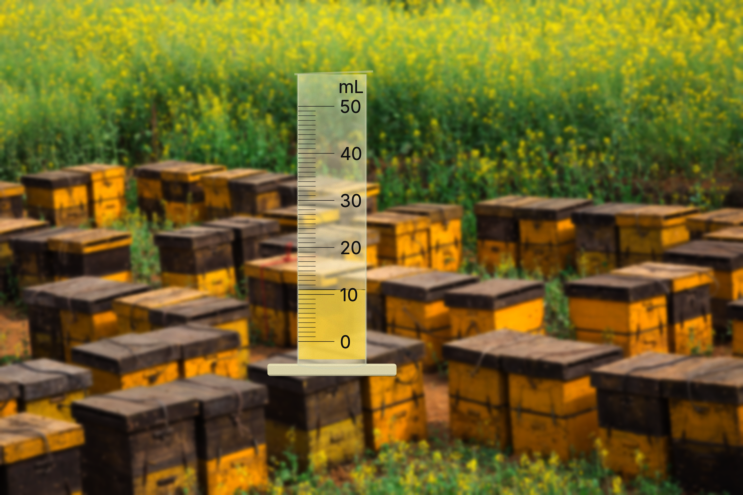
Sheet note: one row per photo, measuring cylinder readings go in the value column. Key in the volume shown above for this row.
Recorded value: 11 mL
